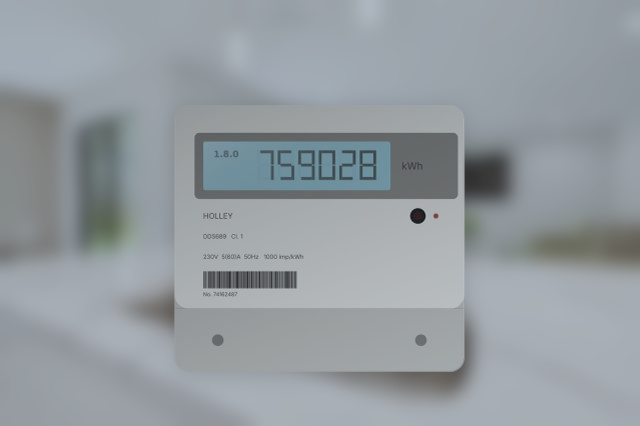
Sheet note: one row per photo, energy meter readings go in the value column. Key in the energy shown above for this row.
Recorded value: 759028 kWh
